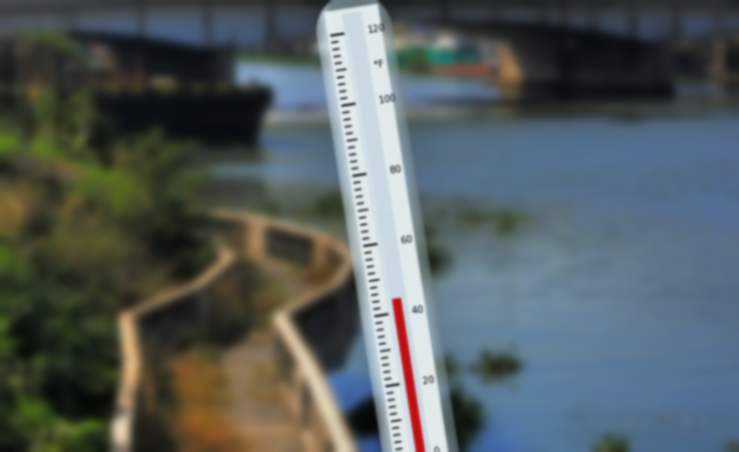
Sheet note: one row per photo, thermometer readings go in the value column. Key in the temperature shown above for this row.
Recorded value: 44 °F
